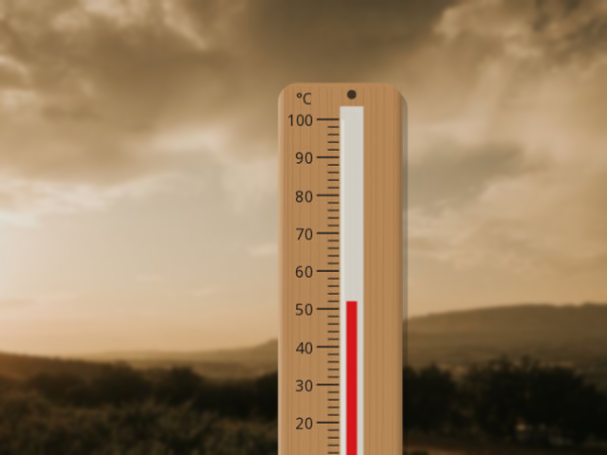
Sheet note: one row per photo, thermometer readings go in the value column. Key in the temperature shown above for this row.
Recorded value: 52 °C
